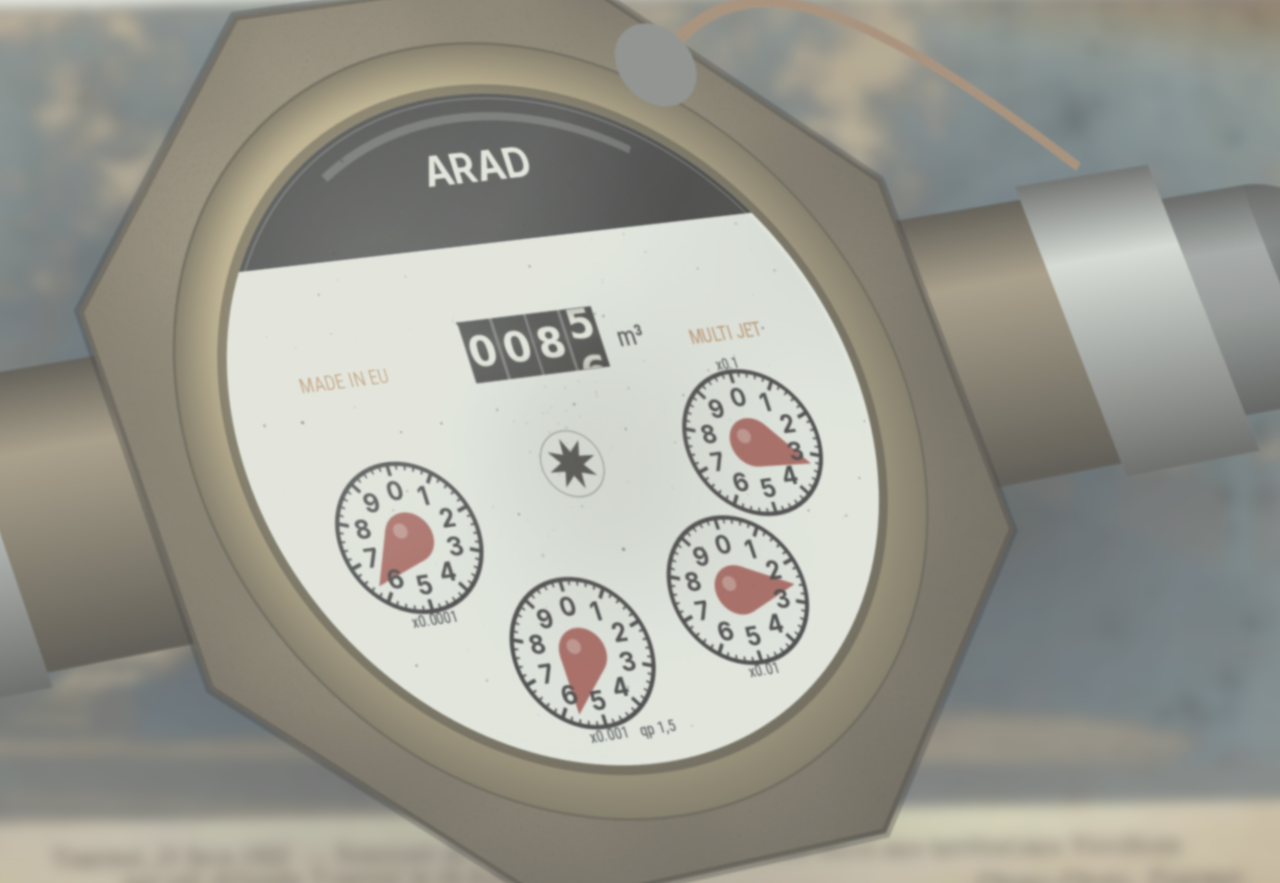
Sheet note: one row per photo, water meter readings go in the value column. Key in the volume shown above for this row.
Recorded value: 85.3256 m³
